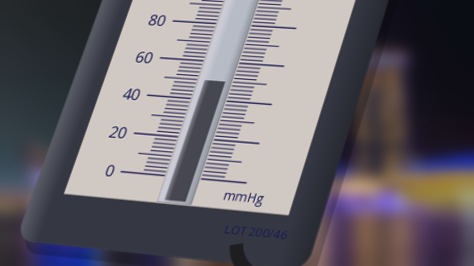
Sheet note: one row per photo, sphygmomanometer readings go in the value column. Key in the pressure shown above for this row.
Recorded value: 50 mmHg
